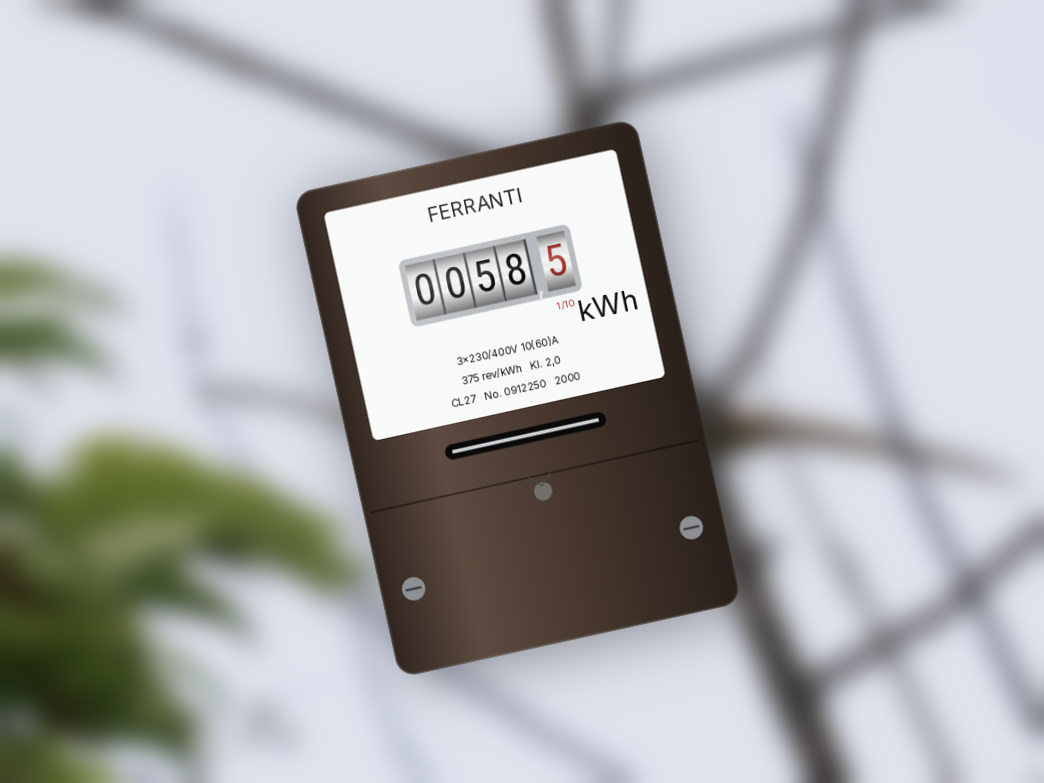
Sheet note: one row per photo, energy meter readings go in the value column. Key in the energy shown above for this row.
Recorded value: 58.5 kWh
